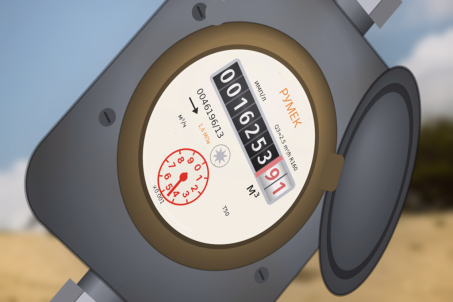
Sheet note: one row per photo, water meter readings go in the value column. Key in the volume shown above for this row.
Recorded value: 16253.914 m³
